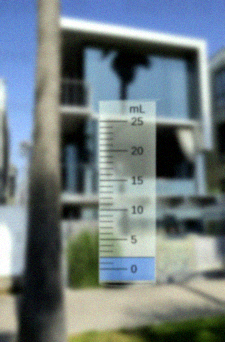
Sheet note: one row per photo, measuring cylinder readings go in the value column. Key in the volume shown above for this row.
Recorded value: 2 mL
